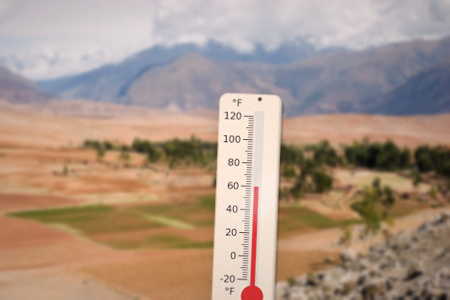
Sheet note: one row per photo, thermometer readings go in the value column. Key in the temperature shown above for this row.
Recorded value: 60 °F
